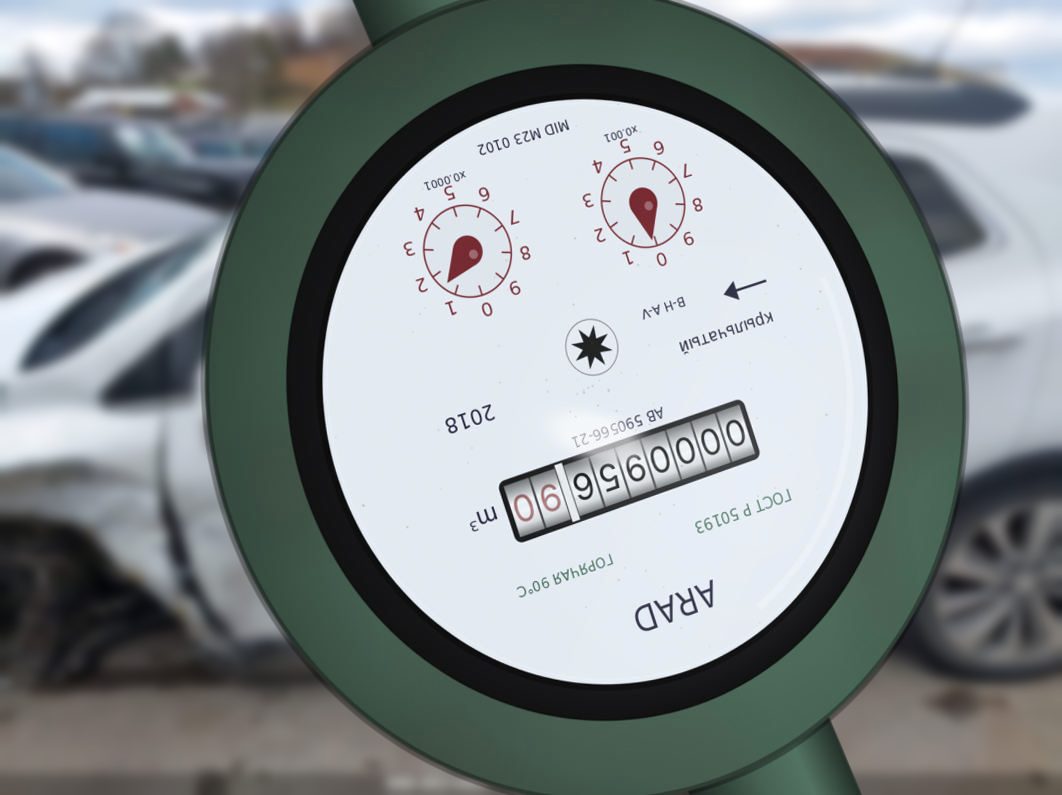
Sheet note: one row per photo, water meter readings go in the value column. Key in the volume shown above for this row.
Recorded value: 956.9001 m³
